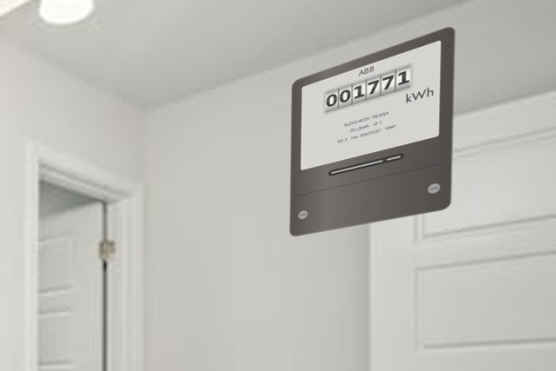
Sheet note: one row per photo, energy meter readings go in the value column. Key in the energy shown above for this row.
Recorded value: 1771 kWh
